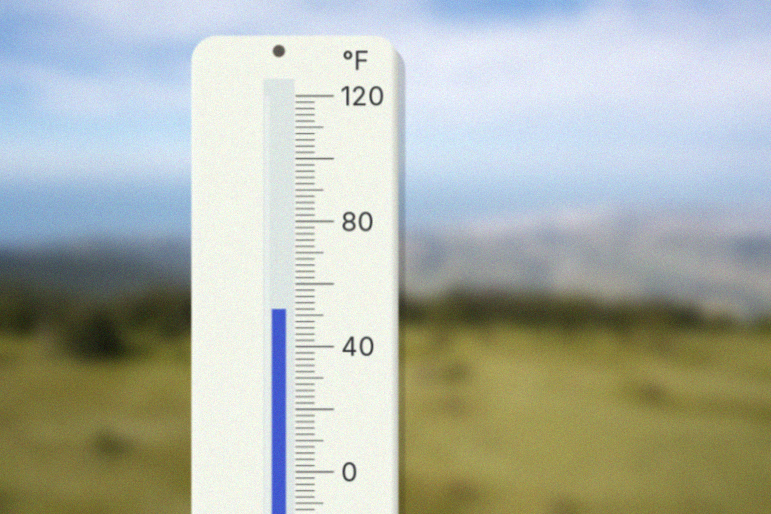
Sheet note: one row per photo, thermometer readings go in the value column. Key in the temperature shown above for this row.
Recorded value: 52 °F
